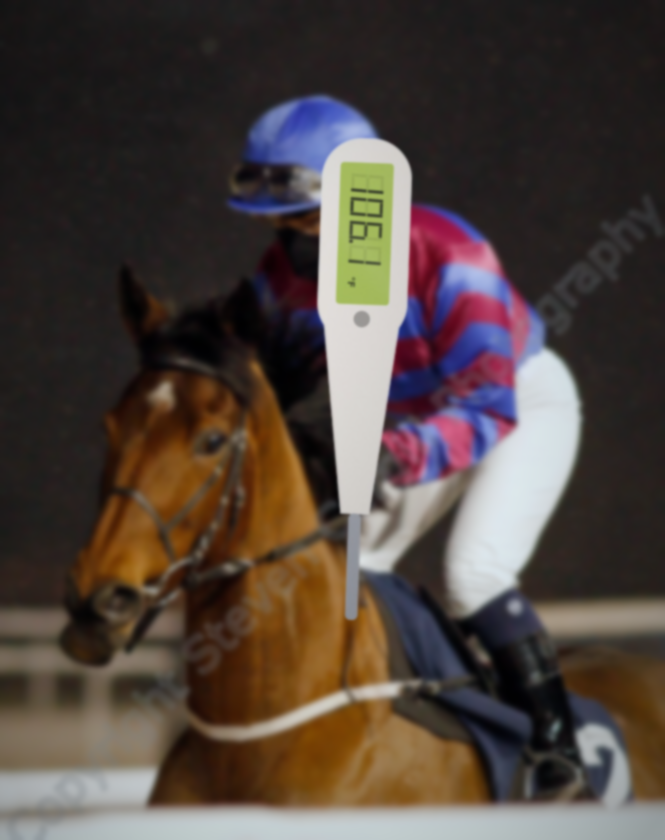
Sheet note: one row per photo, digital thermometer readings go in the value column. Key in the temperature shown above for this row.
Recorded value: 106.1 °F
